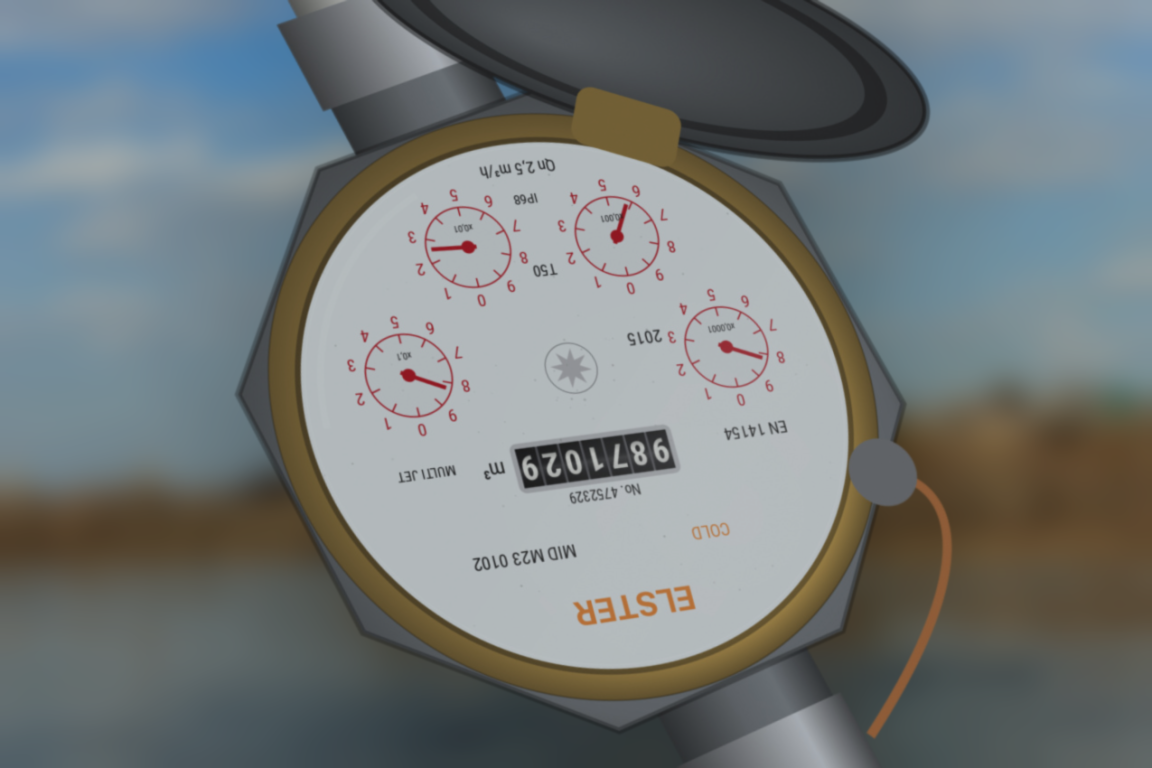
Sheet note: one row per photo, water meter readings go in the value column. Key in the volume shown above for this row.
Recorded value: 9871029.8258 m³
